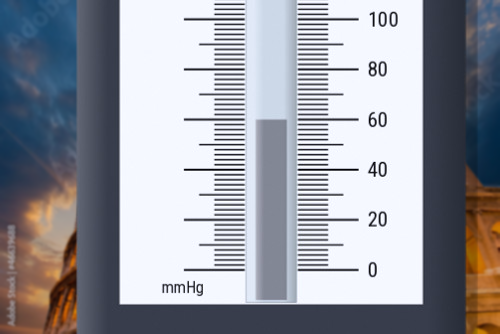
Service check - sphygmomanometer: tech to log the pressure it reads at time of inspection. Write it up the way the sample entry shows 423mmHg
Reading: 60mmHg
